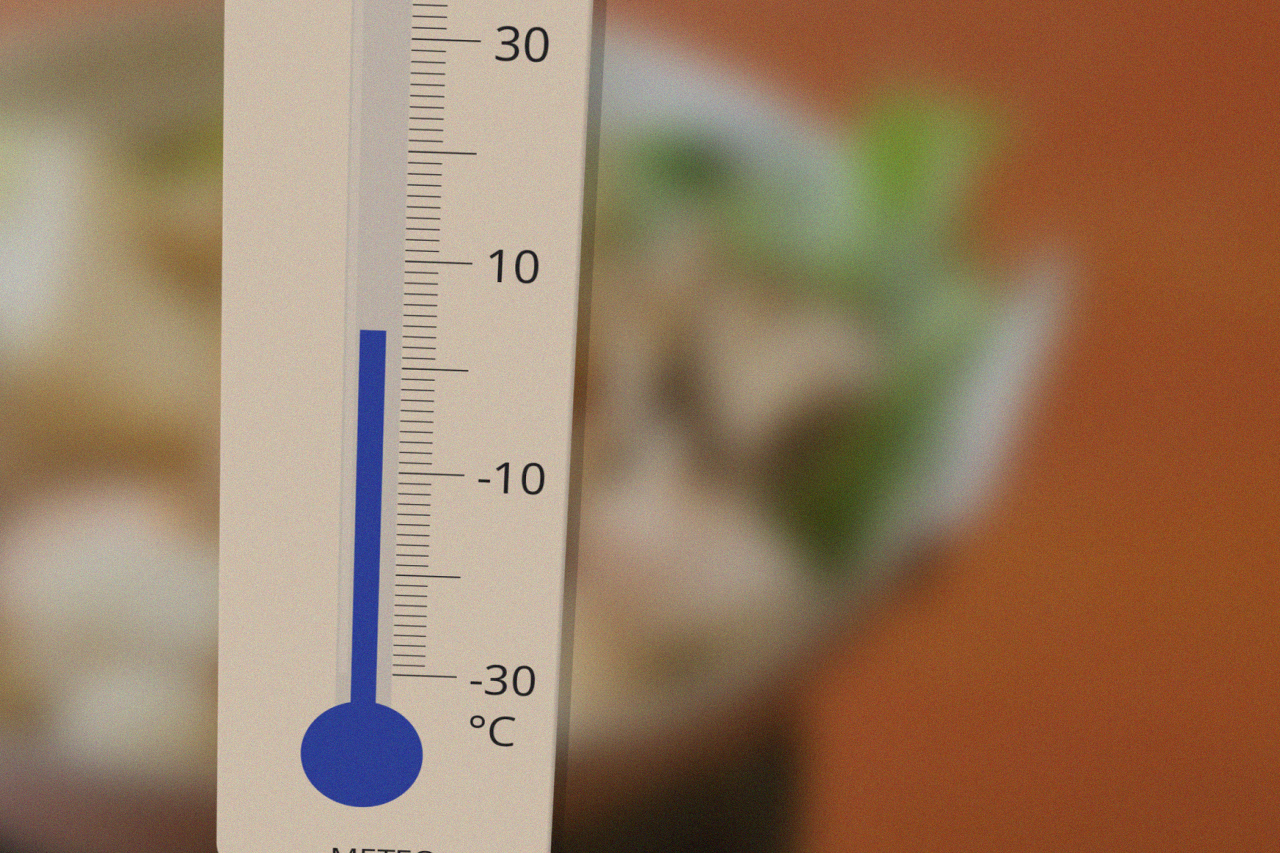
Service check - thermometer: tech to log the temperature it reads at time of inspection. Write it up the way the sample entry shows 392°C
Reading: 3.5°C
